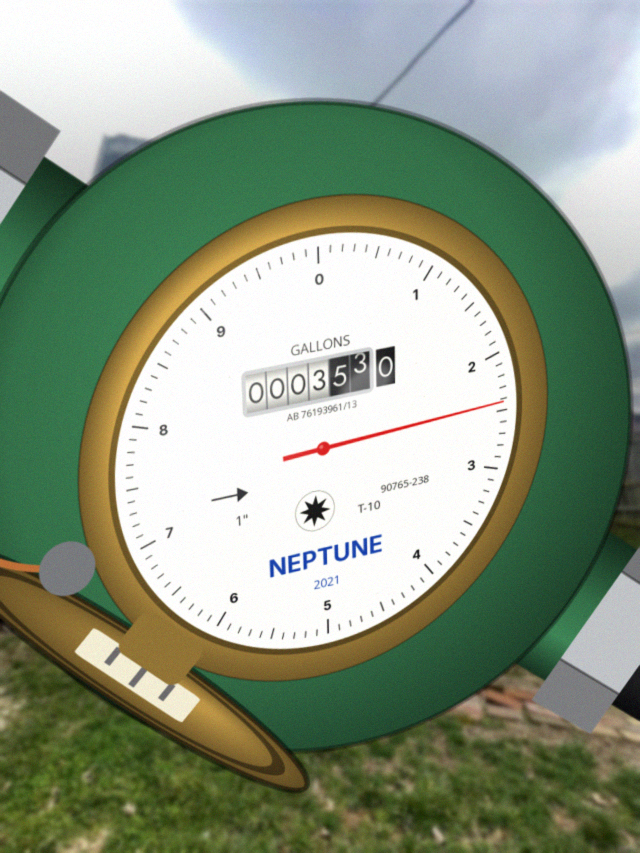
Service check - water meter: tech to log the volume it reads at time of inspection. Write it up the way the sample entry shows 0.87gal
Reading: 3532.4gal
